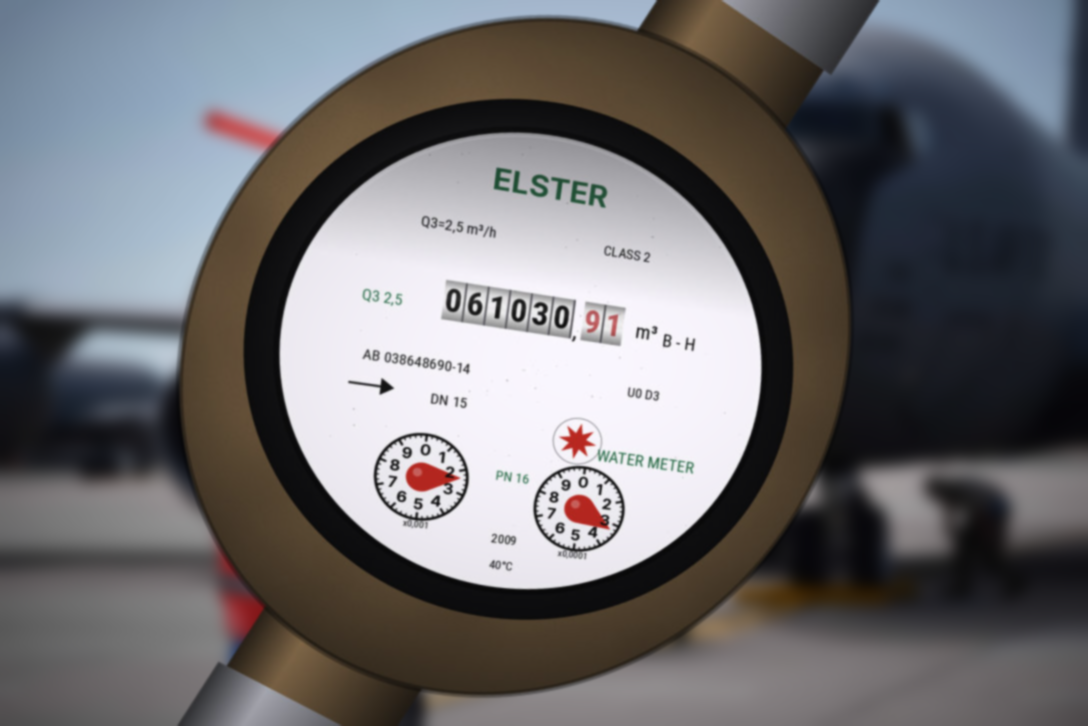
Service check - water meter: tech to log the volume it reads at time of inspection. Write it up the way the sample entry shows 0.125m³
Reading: 61030.9123m³
